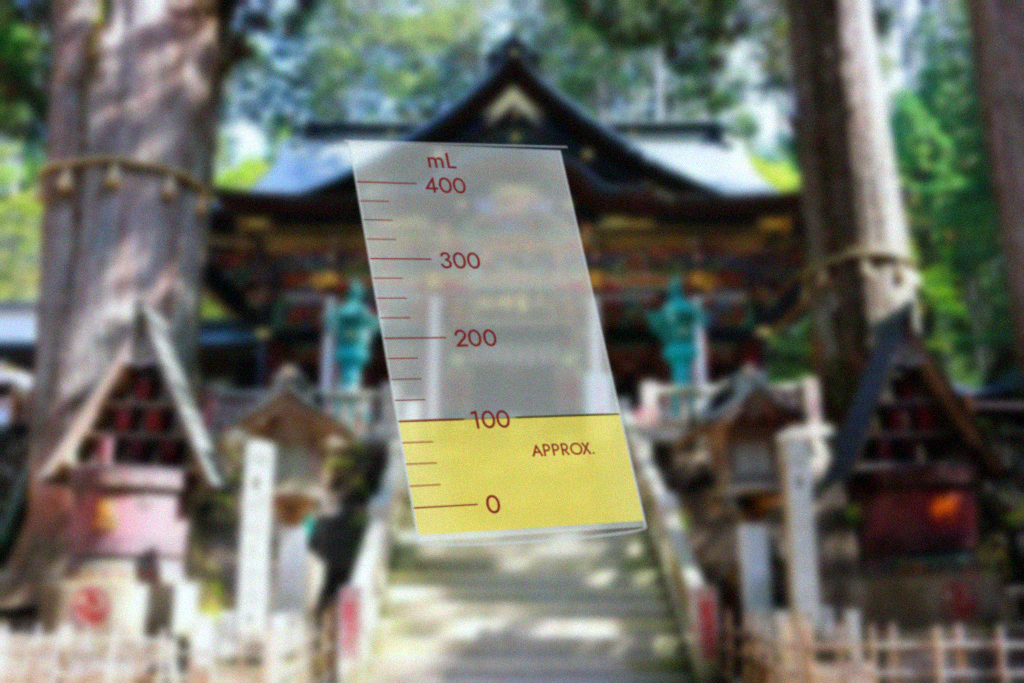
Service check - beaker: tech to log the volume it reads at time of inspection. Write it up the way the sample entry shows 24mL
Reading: 100mL
